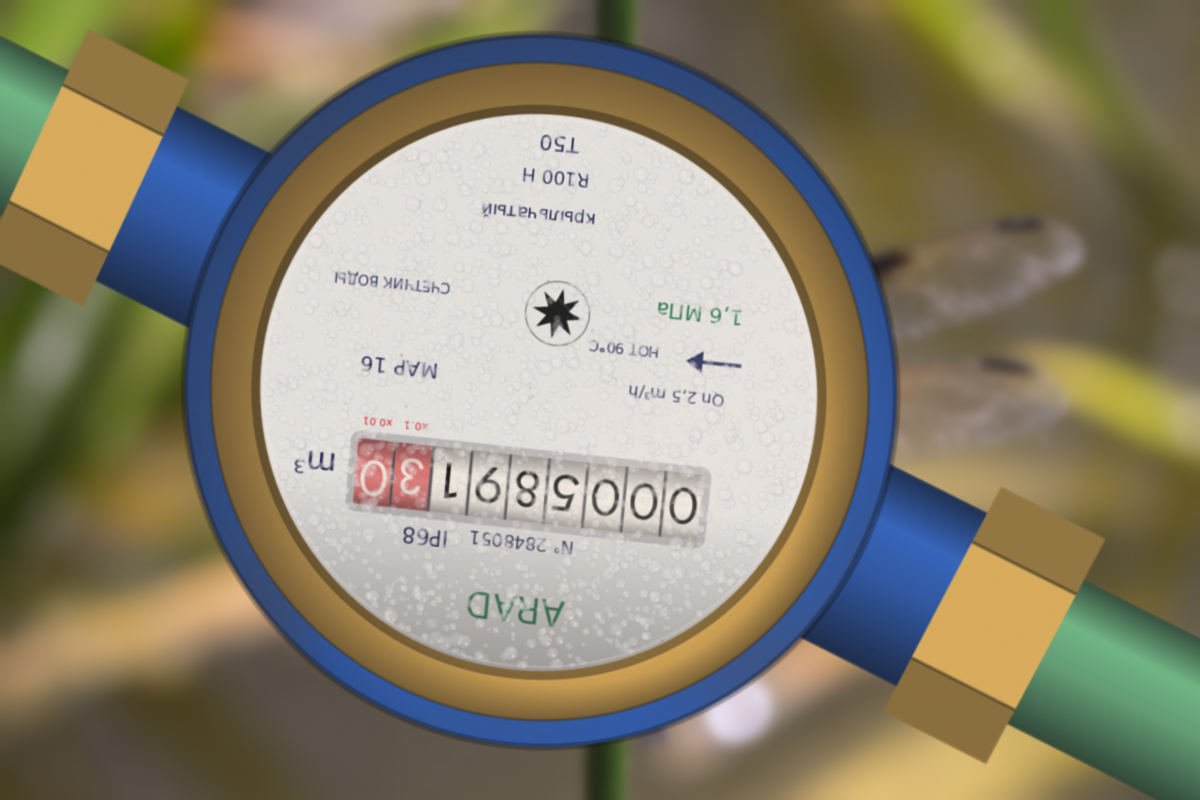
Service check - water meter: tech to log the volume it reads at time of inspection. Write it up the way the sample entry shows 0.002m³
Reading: 5891.30m³
